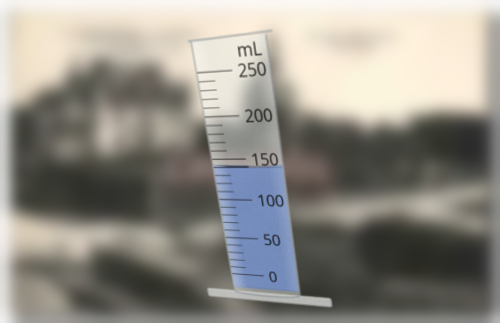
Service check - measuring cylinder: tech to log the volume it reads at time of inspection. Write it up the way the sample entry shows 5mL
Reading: 140mL
